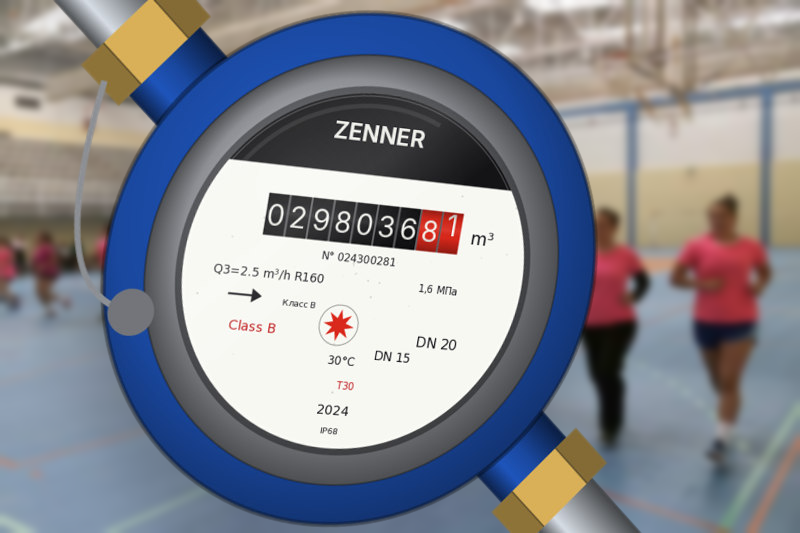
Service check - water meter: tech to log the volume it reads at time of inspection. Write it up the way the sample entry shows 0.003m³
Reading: 298036.81m³
